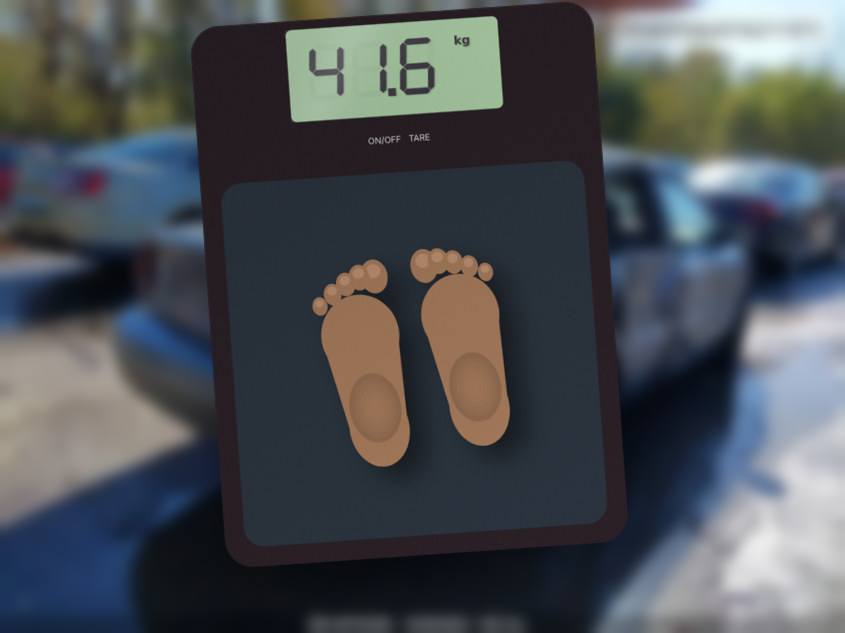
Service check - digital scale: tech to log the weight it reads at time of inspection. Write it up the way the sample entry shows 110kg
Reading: 41.6kg
